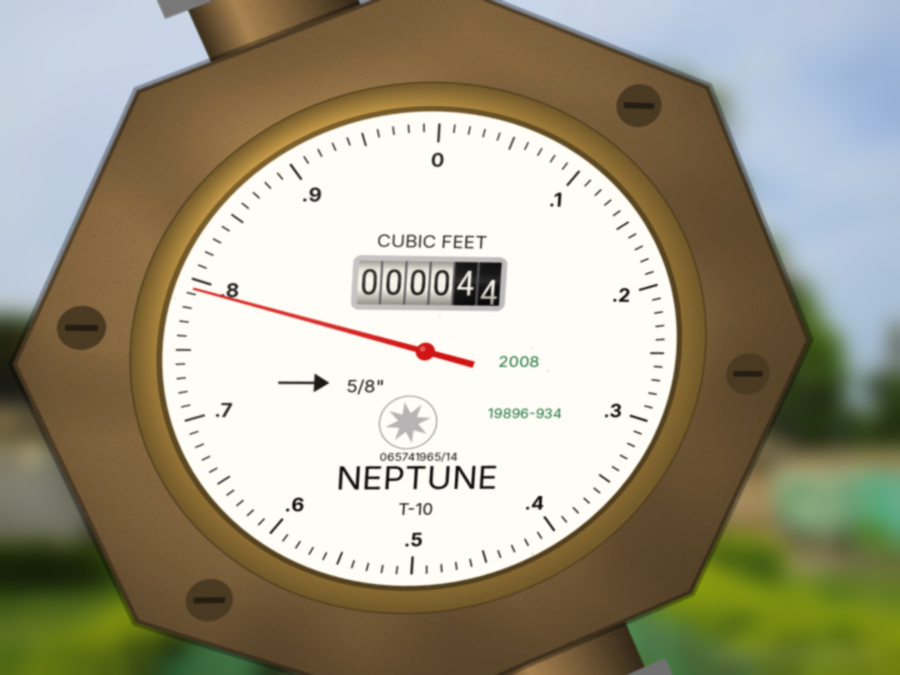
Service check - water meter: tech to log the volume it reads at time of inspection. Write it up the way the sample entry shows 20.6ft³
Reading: 43.79ft³
